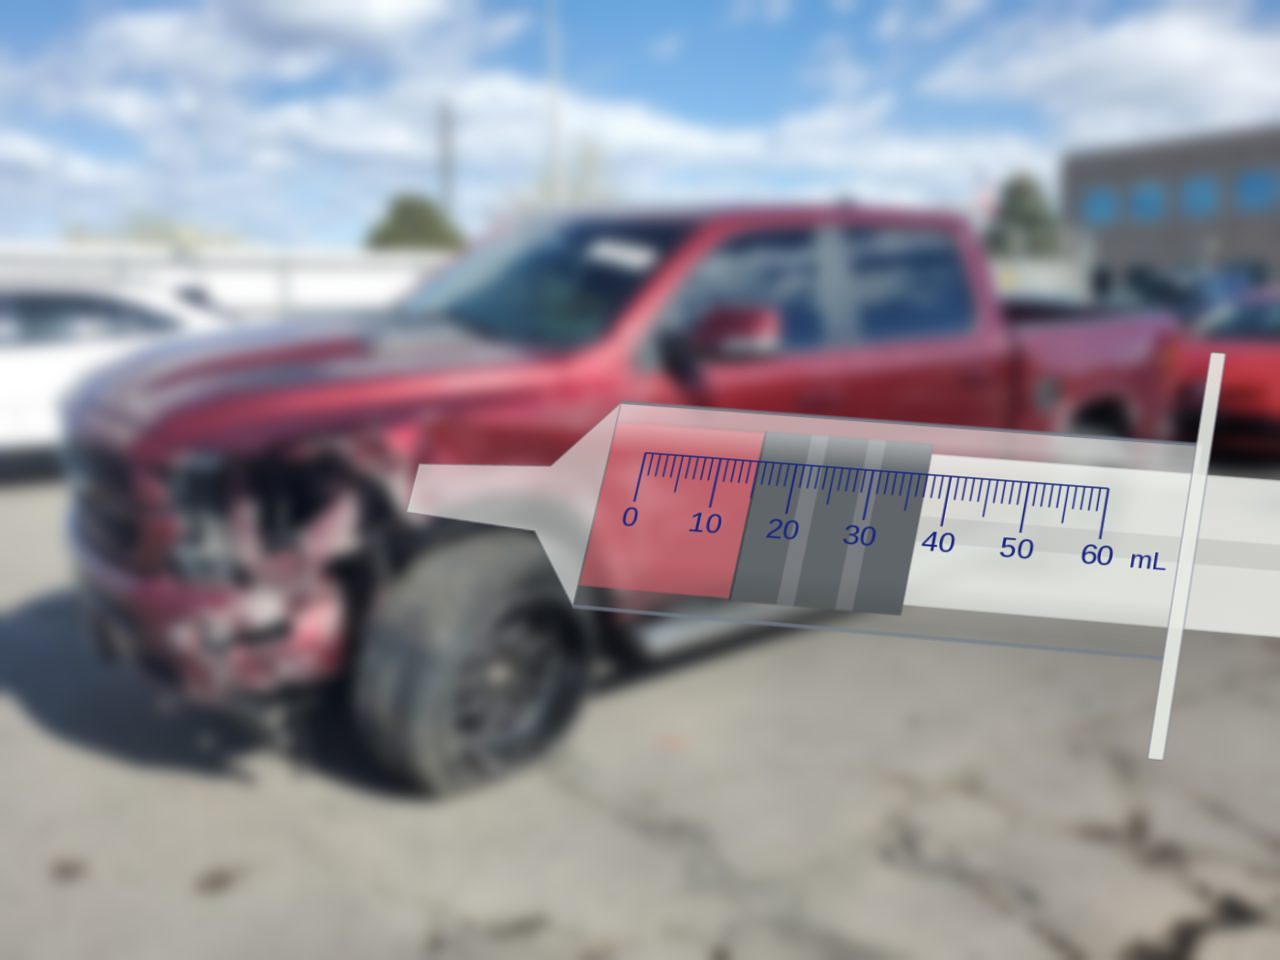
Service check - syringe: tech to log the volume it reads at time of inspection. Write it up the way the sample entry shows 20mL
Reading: 15mL
